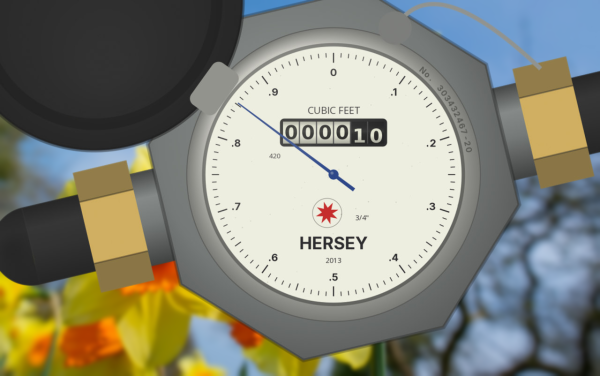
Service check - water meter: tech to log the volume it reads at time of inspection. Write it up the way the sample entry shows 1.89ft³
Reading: 9.85ft³
